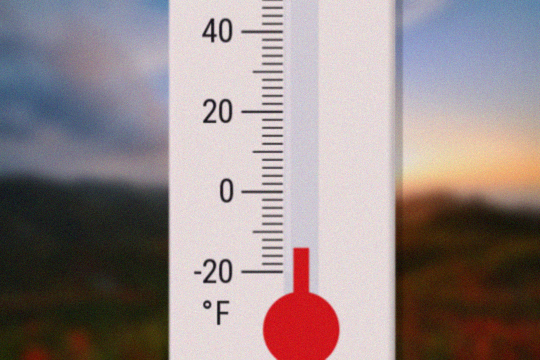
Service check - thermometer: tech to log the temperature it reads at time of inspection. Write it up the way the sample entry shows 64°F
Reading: -14°F
